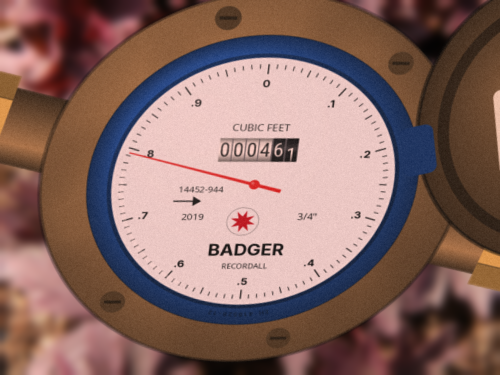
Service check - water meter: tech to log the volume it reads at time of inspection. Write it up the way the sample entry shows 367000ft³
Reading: 460.79ft³
